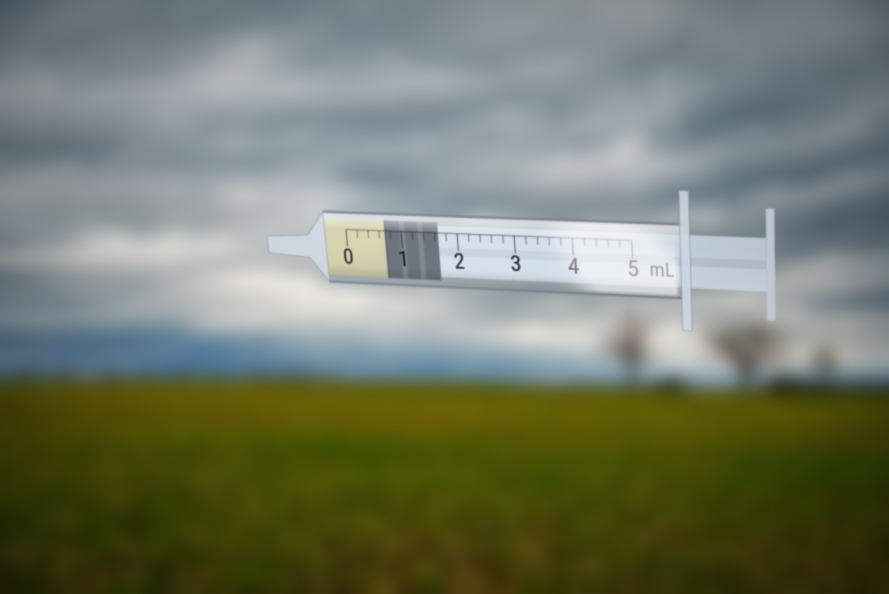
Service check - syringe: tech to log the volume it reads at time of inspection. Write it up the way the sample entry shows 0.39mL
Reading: 0.7mL
